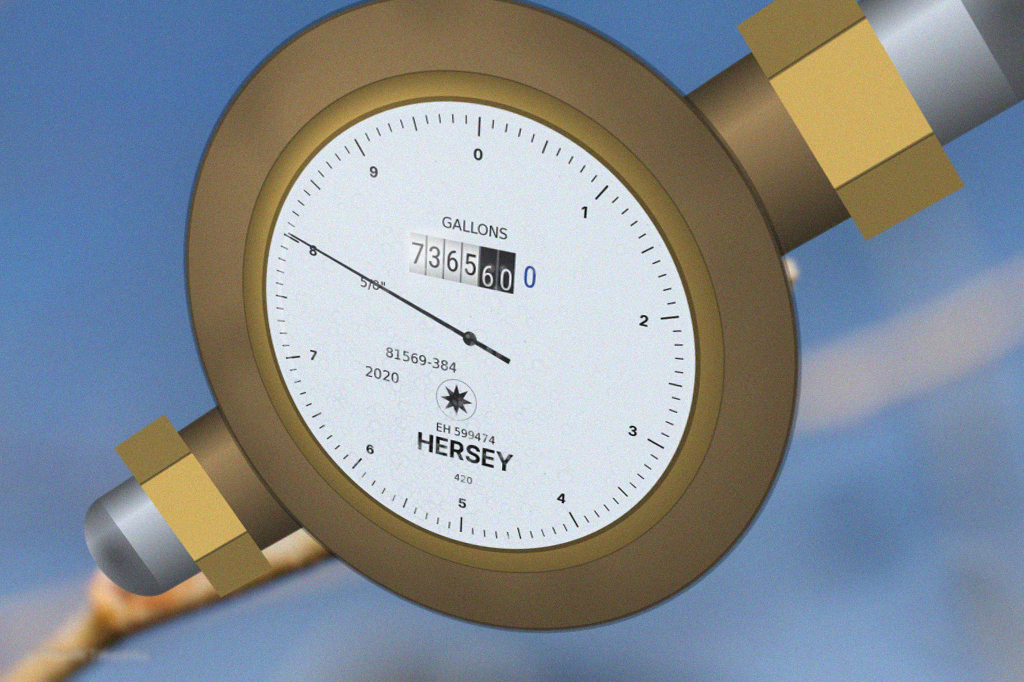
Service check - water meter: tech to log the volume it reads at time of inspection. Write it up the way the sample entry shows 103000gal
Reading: 7365598.0gal
